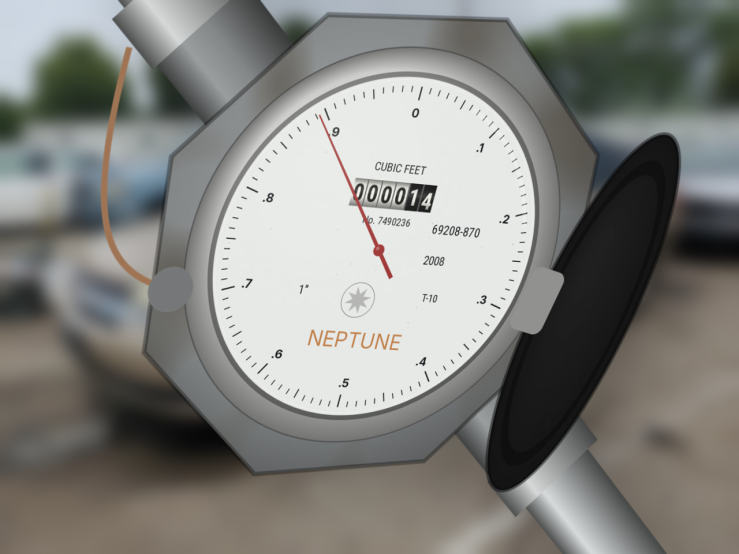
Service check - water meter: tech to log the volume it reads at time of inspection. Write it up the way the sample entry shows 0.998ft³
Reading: 13.89ft³
